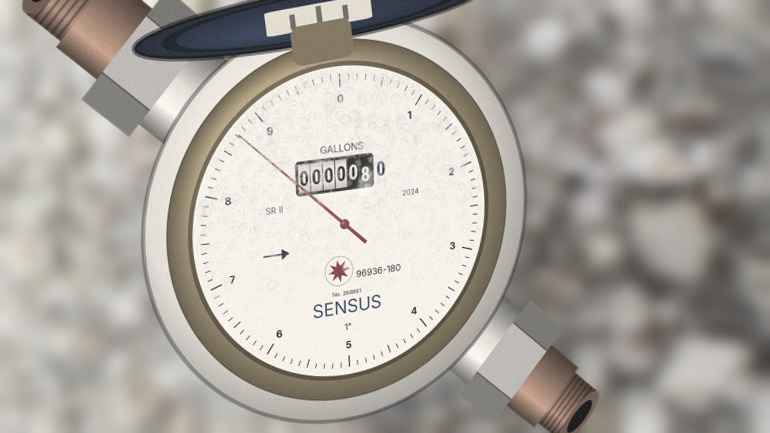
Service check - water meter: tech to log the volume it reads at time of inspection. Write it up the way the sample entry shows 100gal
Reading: 78.7gal
